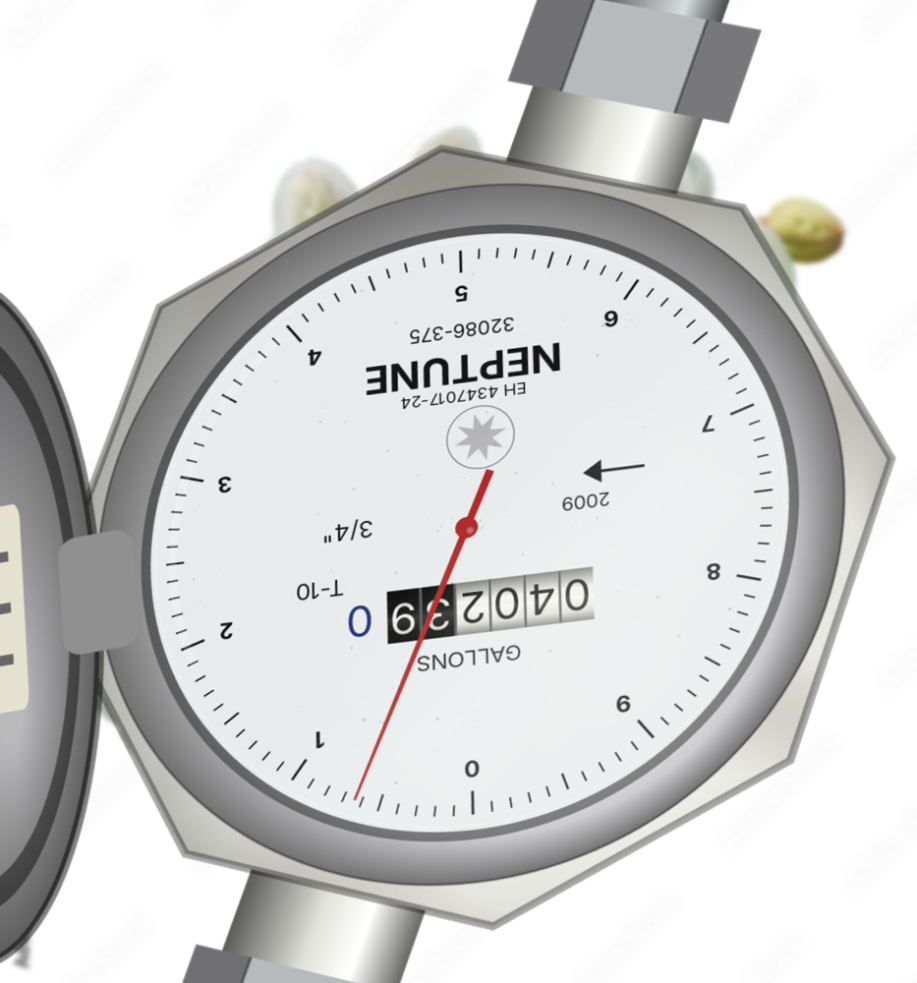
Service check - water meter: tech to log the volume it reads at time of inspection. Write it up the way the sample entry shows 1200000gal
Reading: 402390.6gal
